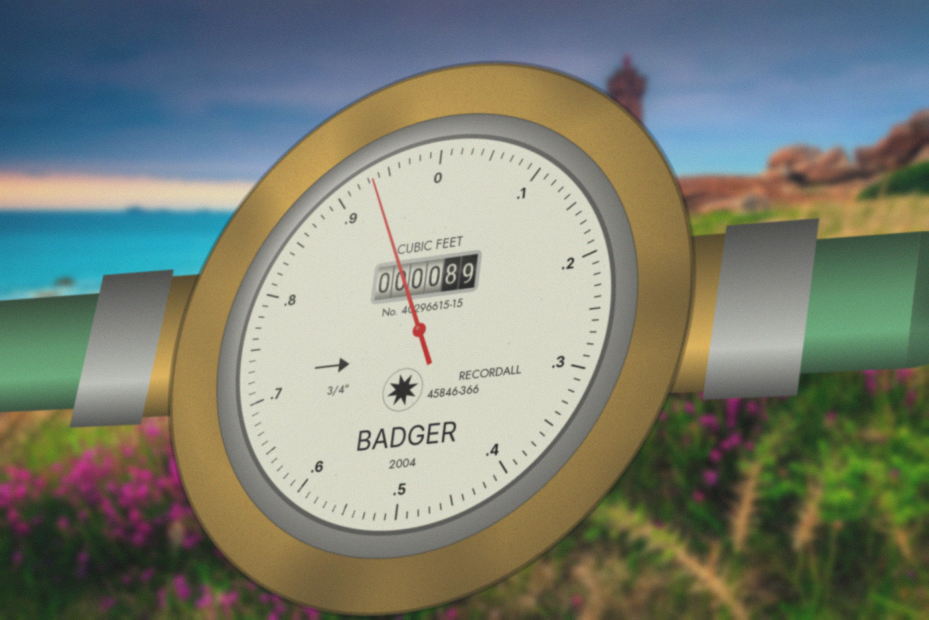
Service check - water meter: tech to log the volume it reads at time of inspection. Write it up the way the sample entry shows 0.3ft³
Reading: 88.93ft³
